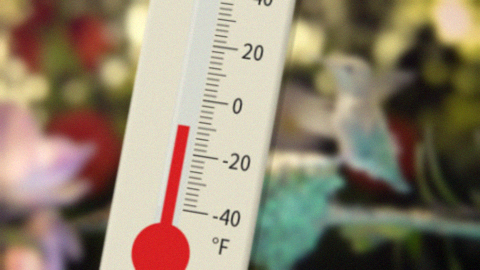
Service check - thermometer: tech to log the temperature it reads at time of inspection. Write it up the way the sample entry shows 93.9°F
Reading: -10°F
